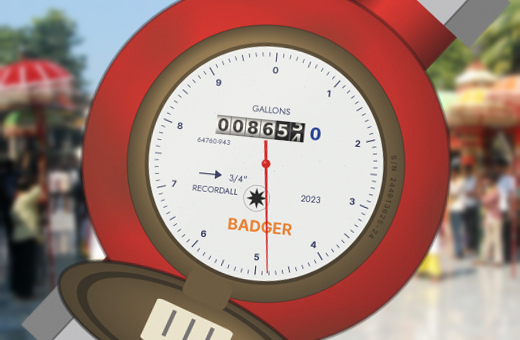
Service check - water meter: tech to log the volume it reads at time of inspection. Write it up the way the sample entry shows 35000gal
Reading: 86534.8gal
